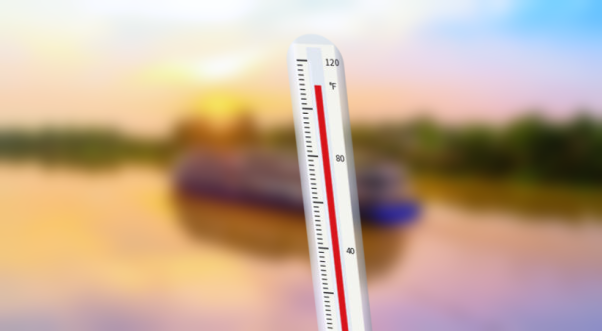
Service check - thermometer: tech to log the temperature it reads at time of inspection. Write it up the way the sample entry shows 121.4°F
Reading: 110°F
